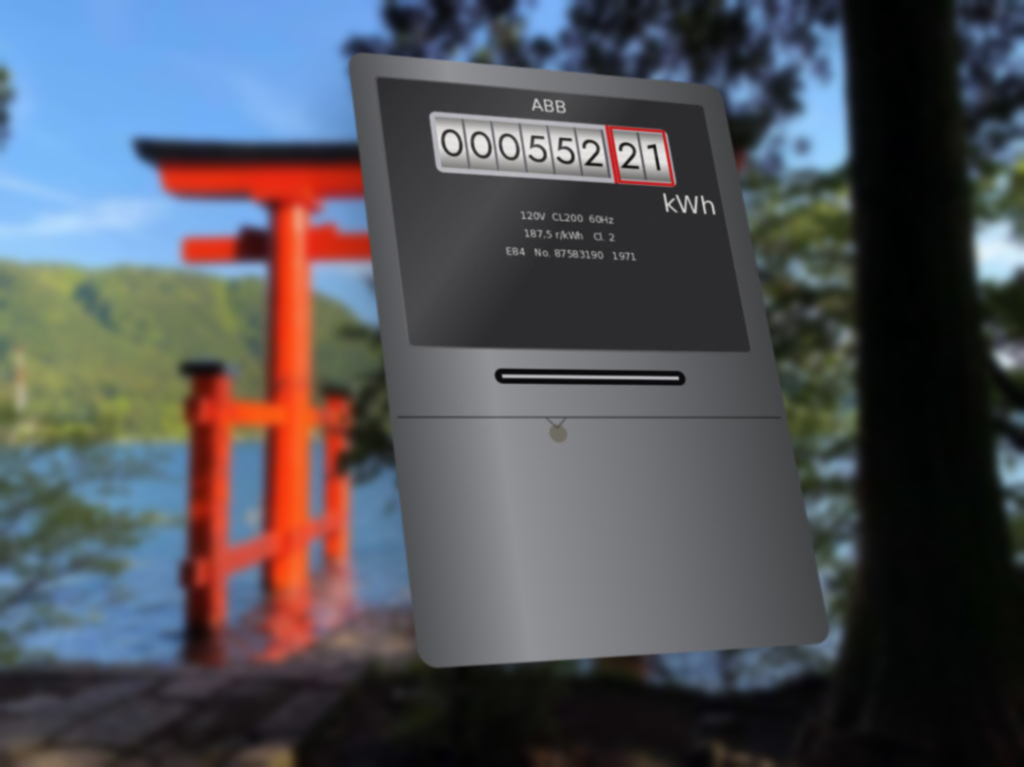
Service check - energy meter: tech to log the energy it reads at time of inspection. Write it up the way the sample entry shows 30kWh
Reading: 552.21kWh
